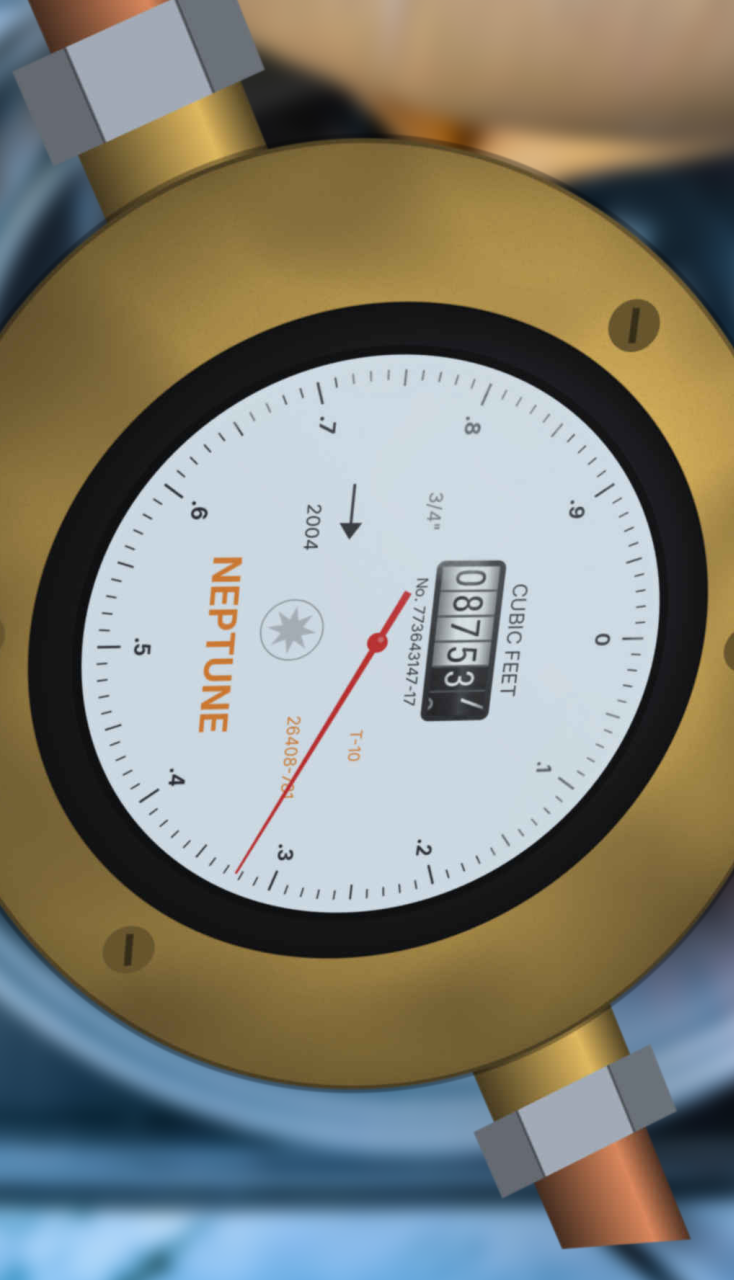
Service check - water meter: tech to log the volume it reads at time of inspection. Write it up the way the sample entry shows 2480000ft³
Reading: 87537.32ft³
